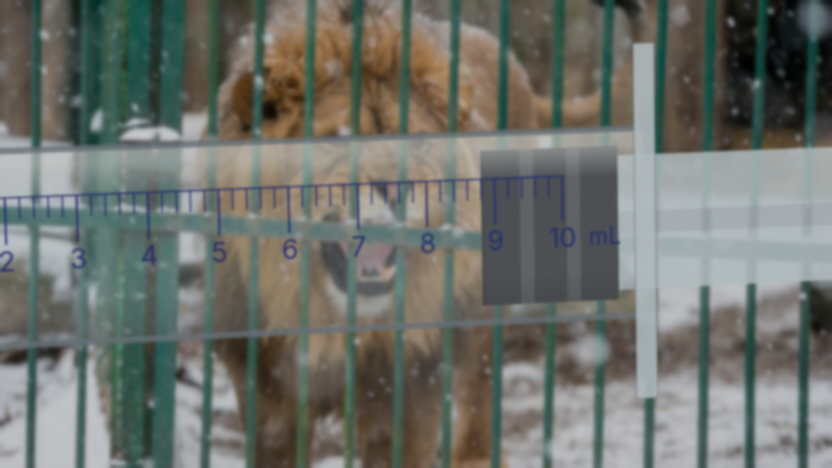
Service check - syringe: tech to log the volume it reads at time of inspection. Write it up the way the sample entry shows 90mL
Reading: 8.8mL
